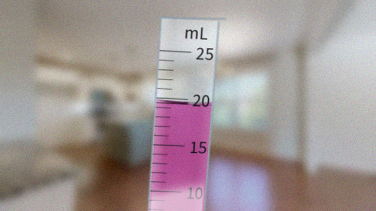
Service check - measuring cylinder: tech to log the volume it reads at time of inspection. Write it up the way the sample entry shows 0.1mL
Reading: 19.5mL
